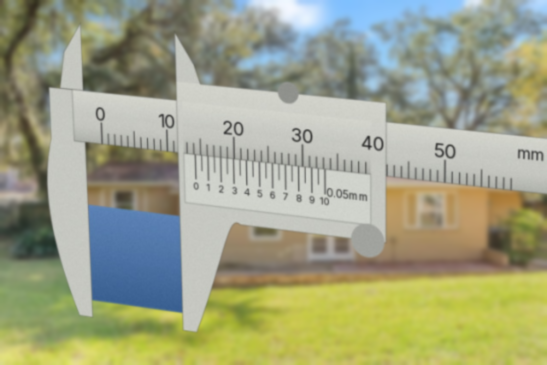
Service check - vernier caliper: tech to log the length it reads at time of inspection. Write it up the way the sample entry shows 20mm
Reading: 14.2mm
